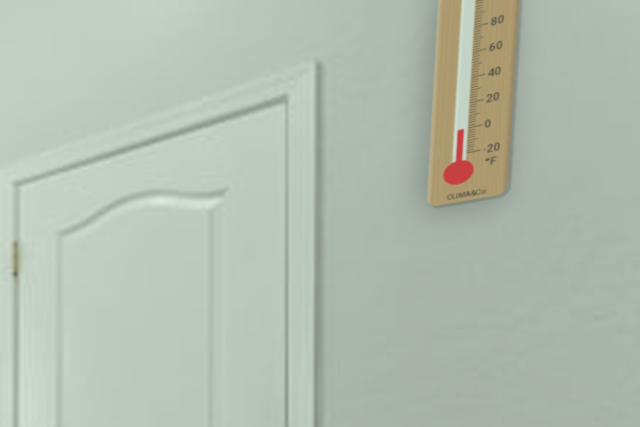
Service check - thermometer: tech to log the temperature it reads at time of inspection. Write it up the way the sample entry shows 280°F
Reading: 0°F
